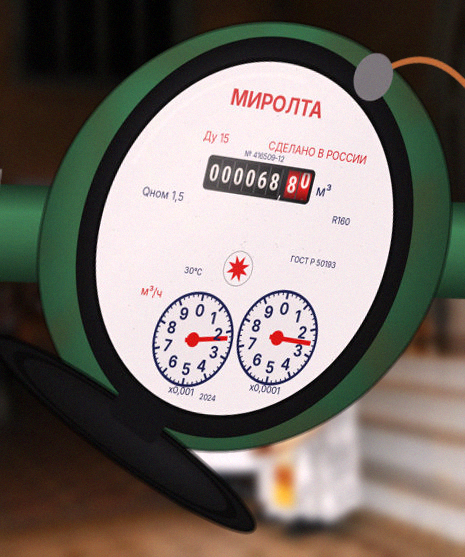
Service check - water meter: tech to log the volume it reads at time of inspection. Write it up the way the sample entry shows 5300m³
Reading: 68.8022m³
